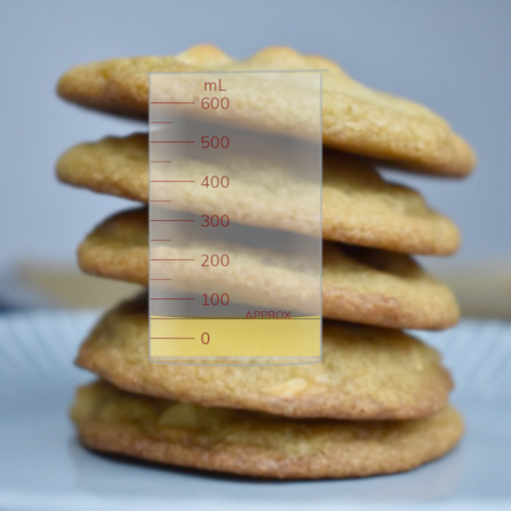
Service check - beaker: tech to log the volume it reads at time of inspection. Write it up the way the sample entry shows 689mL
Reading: 50mL
